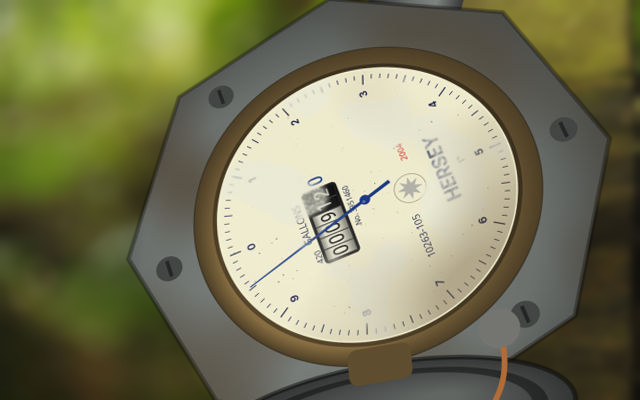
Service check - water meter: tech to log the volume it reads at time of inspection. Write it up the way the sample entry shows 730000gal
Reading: 9119.5gal
